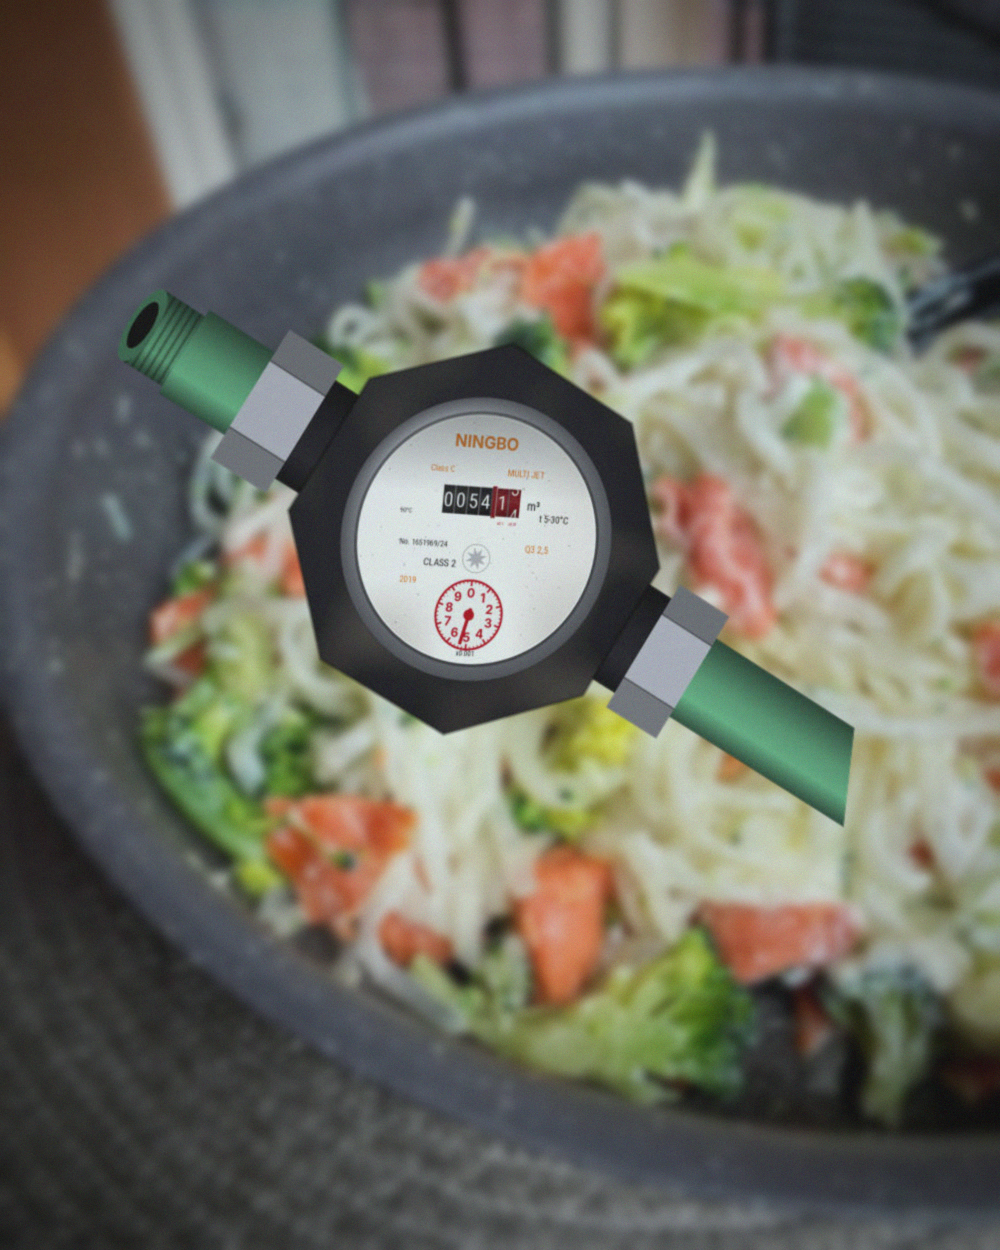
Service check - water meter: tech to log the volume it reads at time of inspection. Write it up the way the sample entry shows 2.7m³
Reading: 54.135m³
